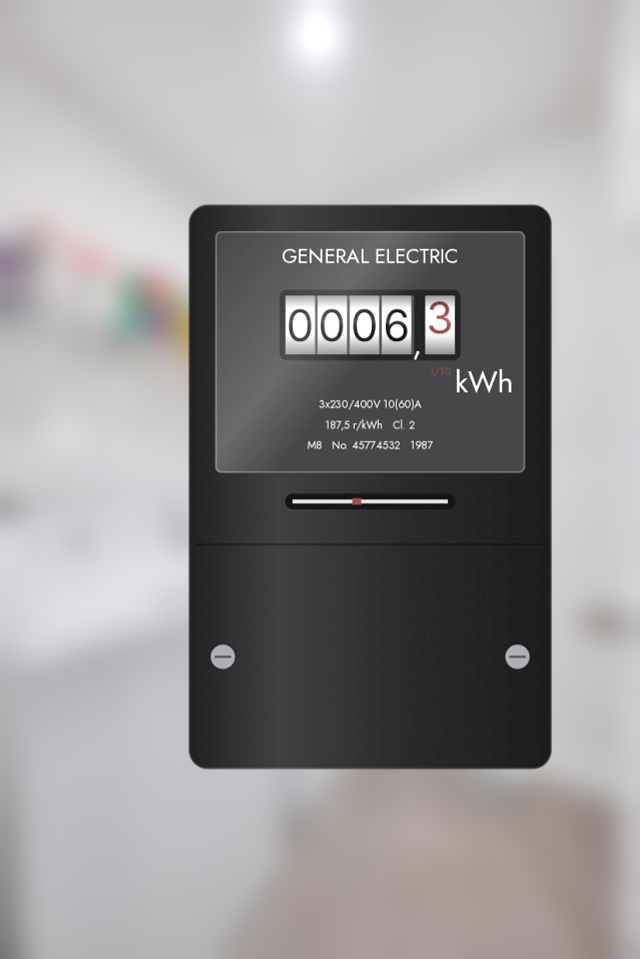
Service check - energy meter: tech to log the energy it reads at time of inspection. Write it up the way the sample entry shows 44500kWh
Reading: 6.3kWh
